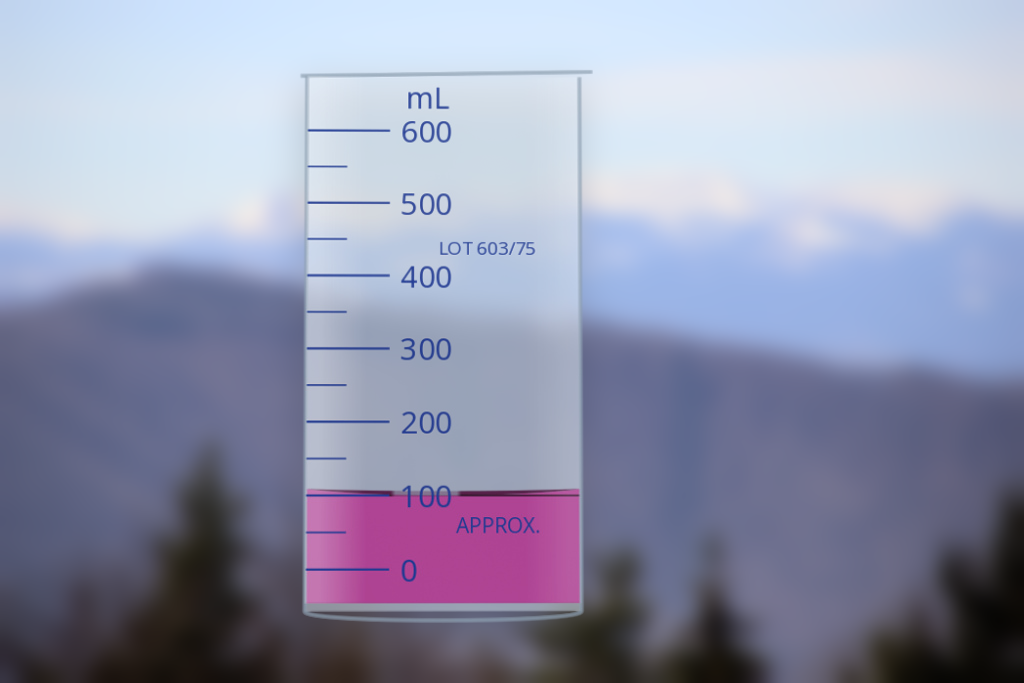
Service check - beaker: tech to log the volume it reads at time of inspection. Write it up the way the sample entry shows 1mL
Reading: 100mL
